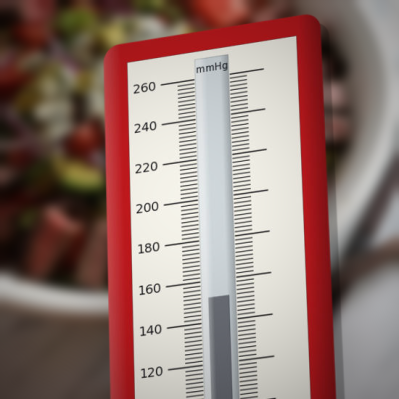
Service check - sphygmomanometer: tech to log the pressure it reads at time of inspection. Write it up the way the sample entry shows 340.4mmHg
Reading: 152mmHg
